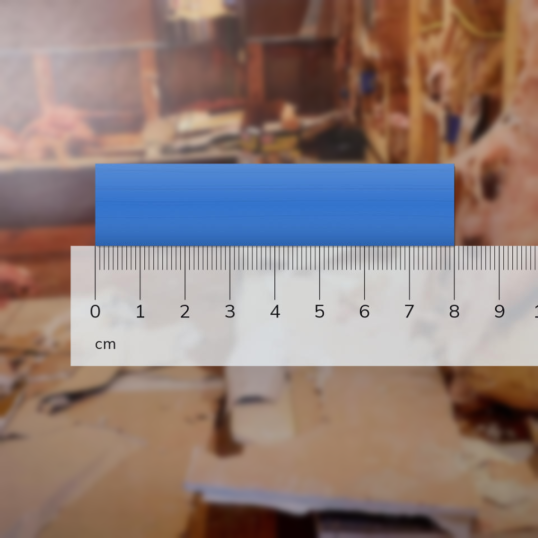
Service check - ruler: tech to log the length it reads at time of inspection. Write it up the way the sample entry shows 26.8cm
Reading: 8cm
